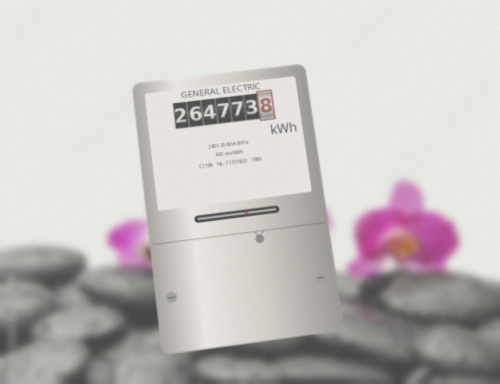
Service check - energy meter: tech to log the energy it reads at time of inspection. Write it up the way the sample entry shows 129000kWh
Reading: 264773.8kWh
